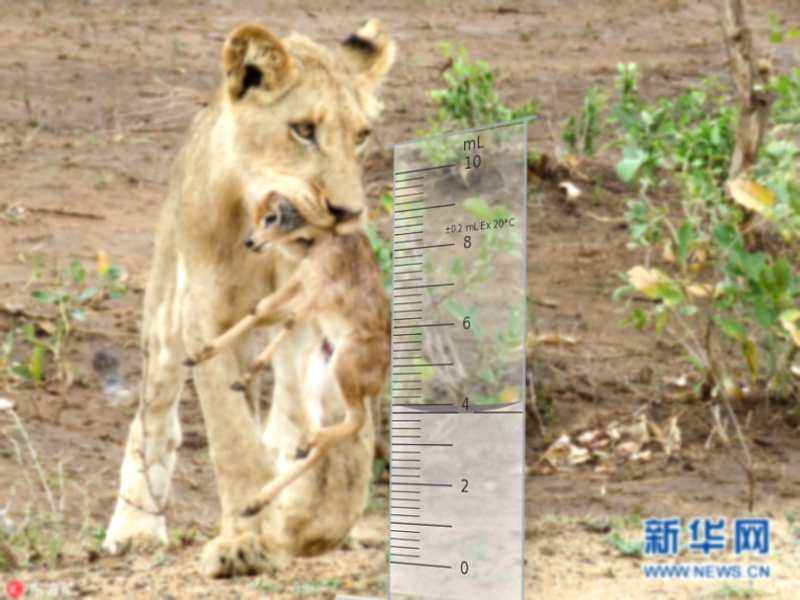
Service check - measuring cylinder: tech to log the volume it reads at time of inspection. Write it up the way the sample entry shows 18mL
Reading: 3.8mL
